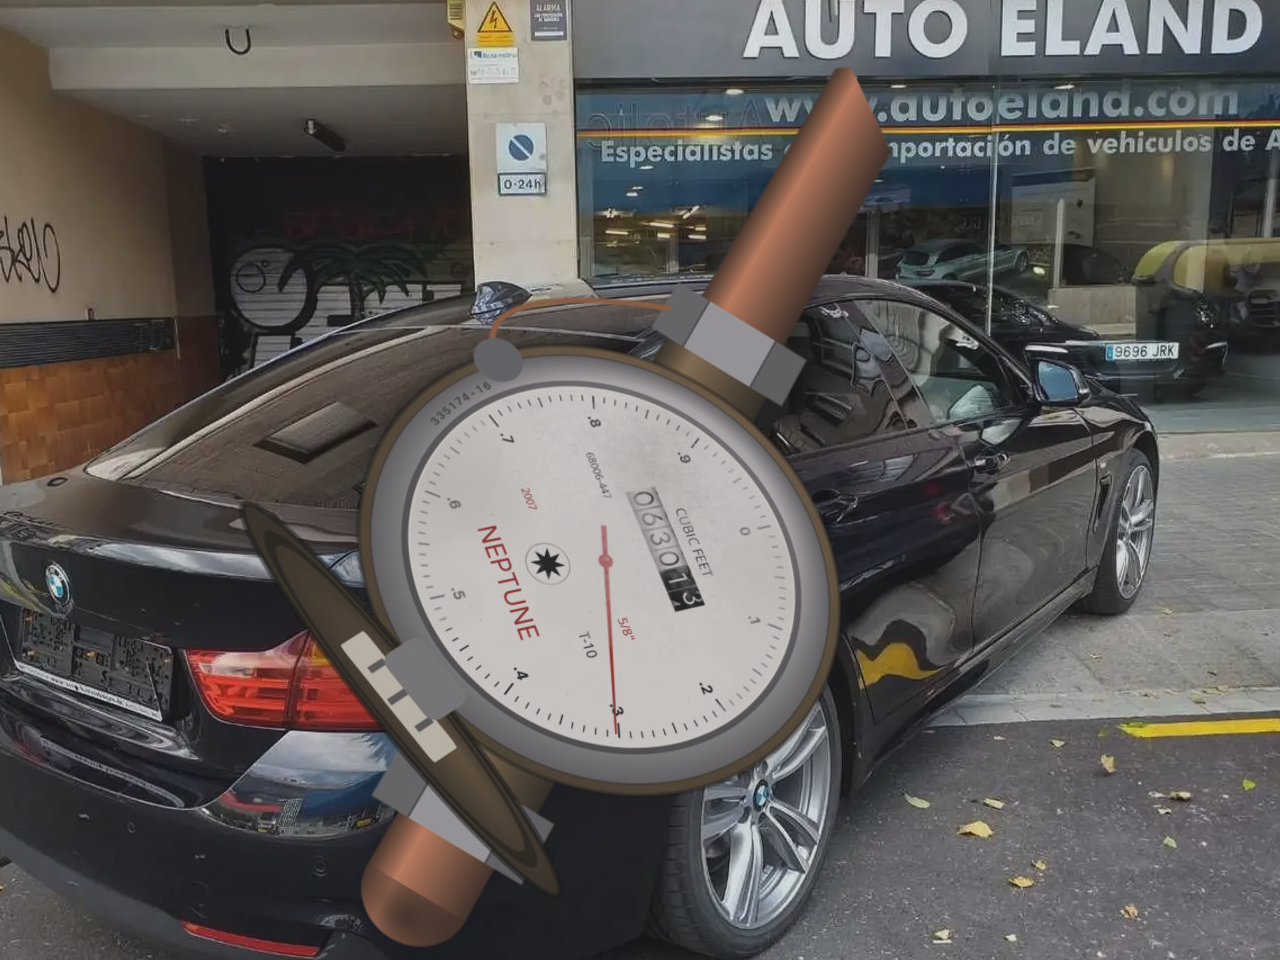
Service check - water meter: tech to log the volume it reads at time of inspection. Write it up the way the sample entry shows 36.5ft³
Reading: 63013.30ft³
